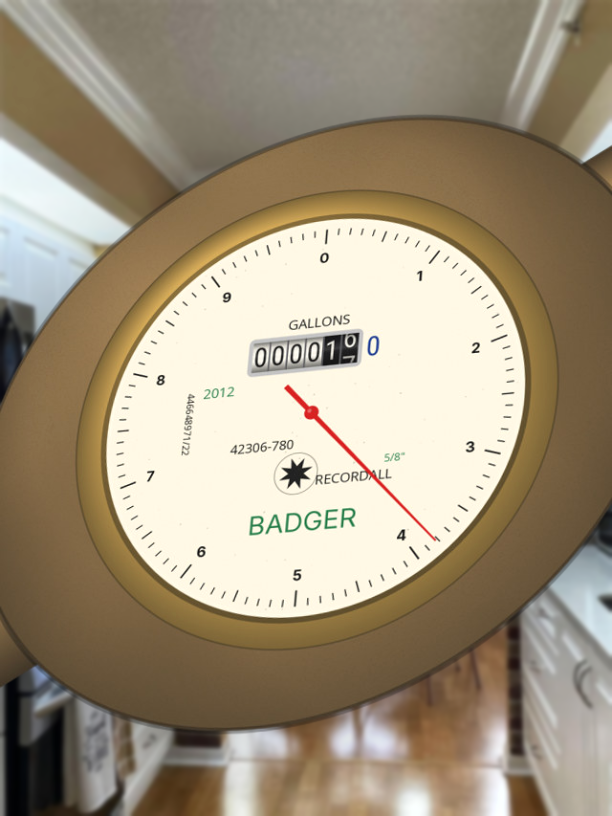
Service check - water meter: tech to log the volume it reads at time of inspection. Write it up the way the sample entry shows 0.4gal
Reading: 163.8gal
